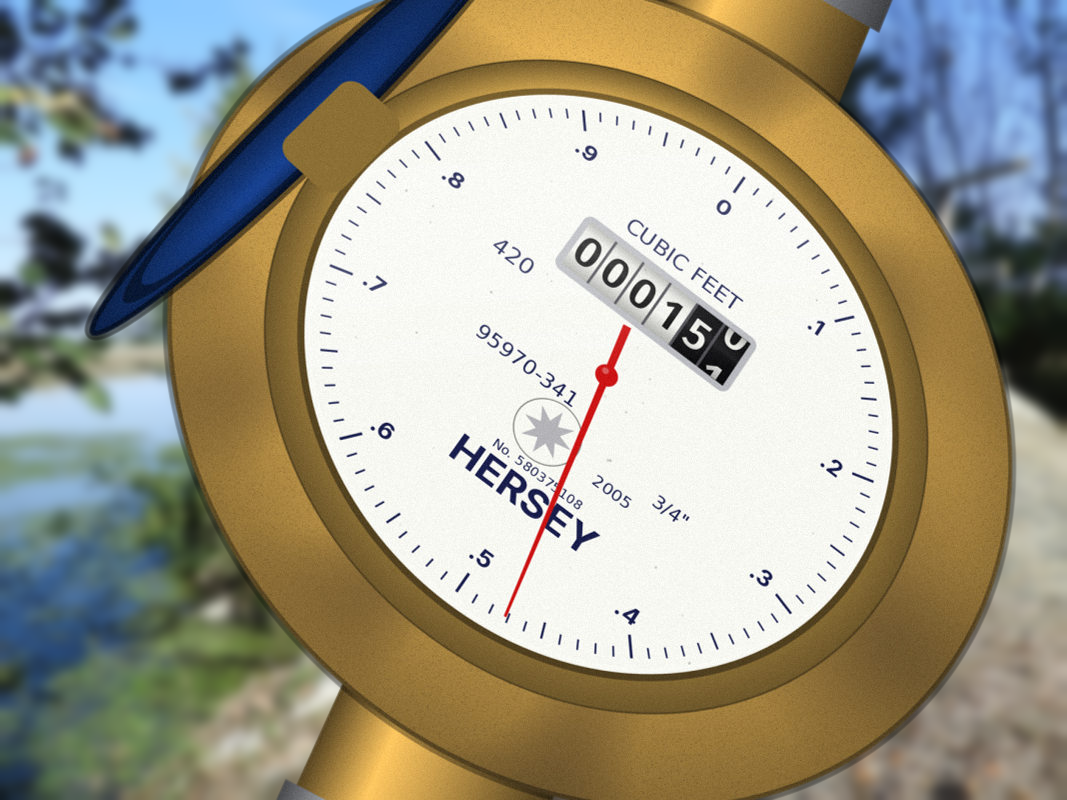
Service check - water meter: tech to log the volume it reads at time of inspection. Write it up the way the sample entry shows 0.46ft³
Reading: 150.47ft³
